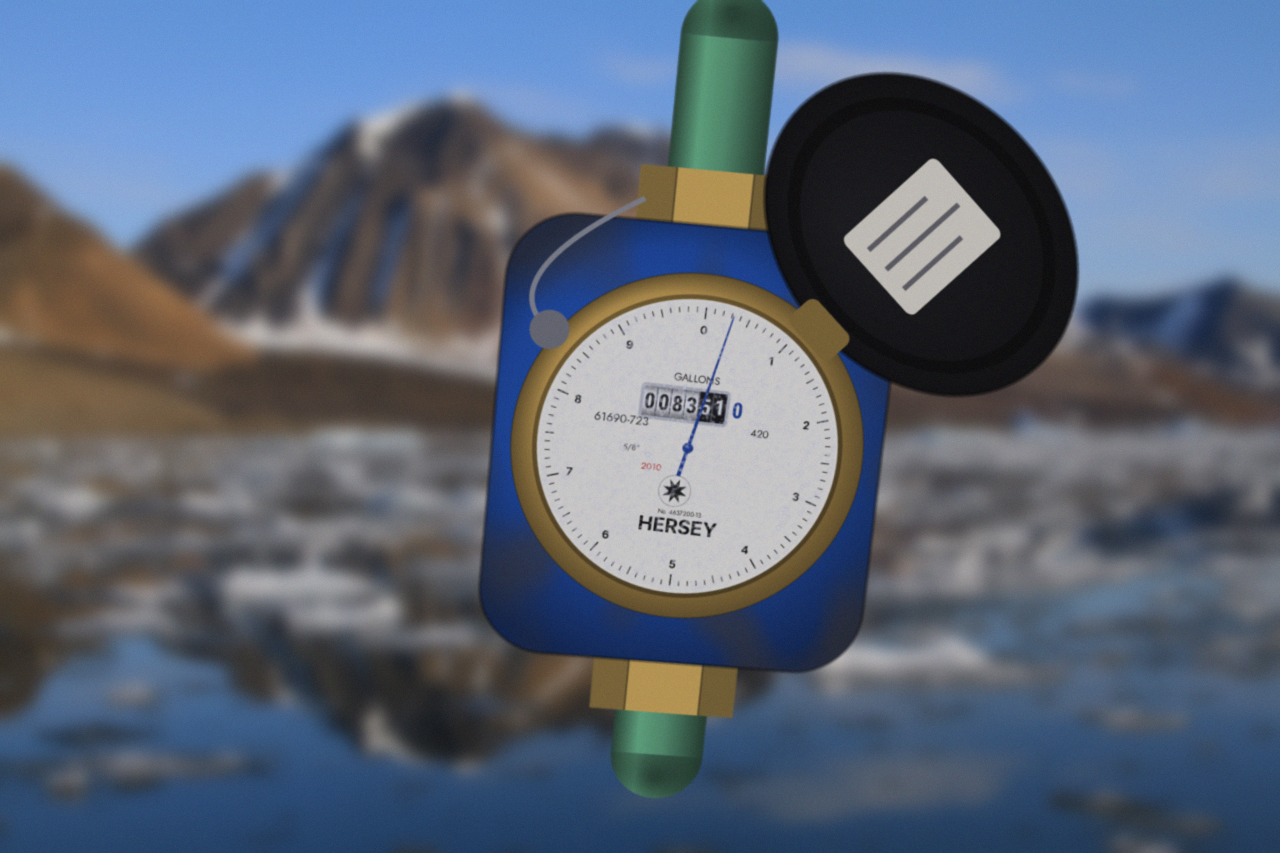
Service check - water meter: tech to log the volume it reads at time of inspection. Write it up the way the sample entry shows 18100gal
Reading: 83510.3gal
